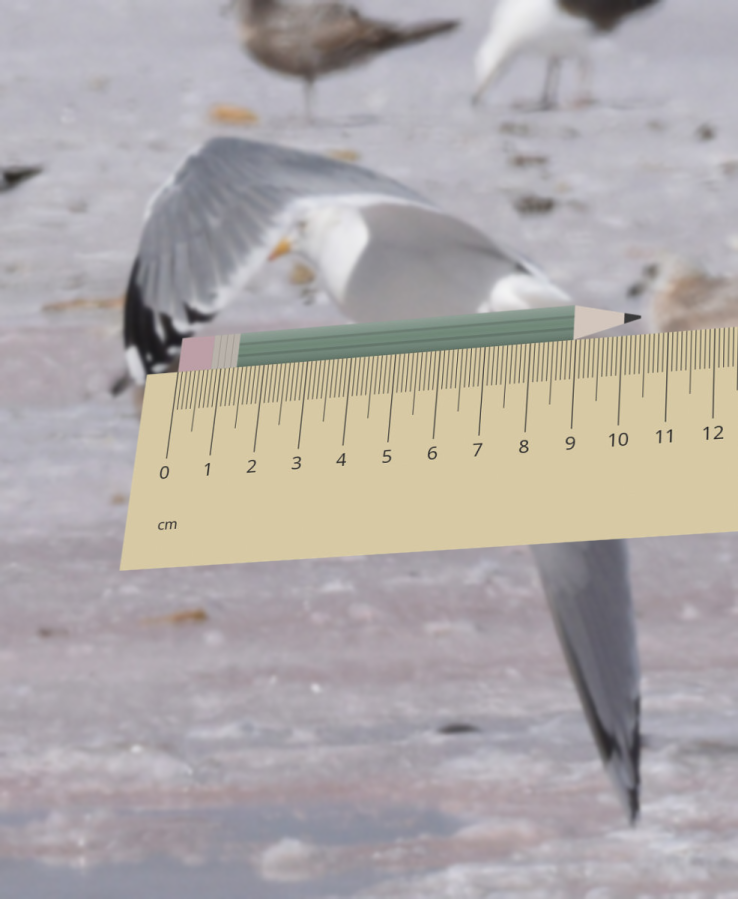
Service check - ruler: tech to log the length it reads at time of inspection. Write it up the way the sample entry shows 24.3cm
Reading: 10.4cm
